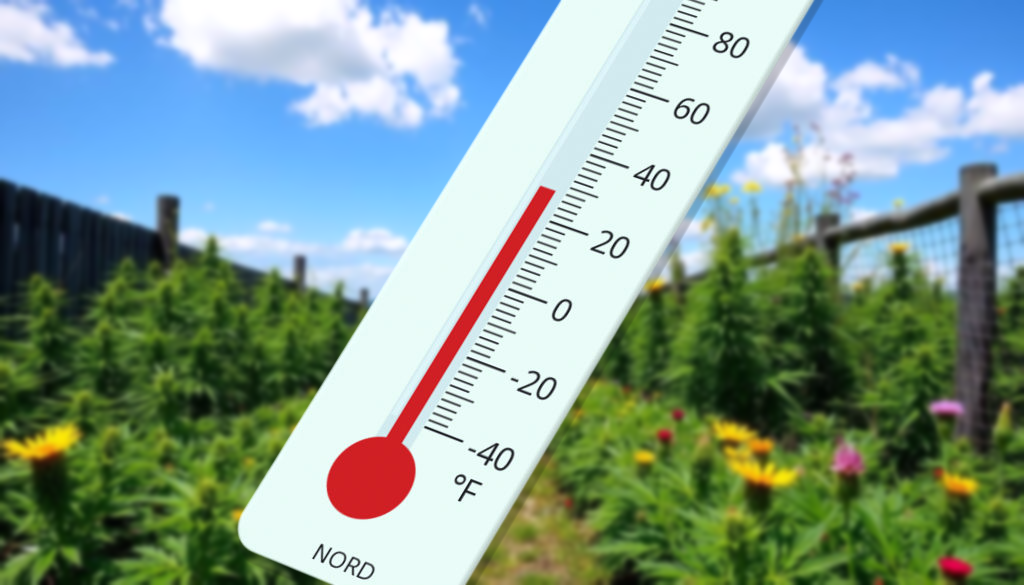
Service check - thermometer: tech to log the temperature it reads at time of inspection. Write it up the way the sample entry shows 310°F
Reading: 28°F
